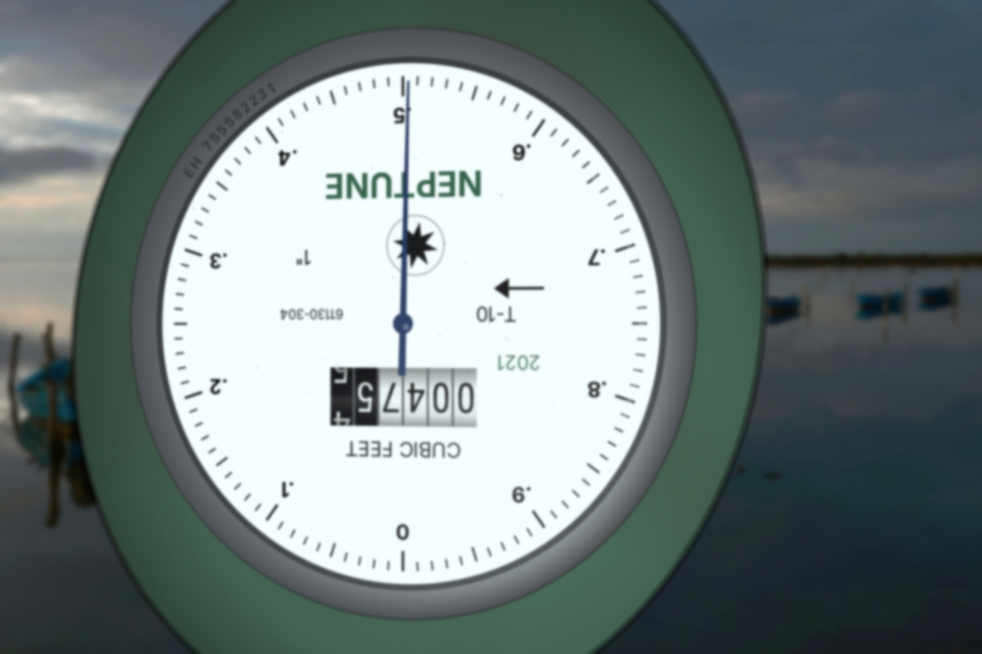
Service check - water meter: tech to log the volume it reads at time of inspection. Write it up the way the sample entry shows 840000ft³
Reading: 4754.50ft³
